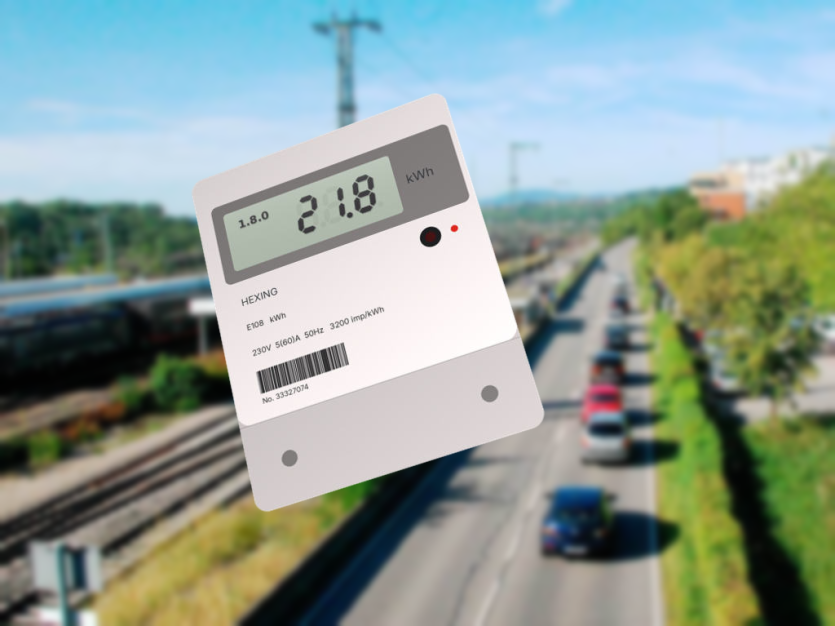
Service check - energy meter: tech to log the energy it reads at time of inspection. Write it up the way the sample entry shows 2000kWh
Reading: 21.8kWh
